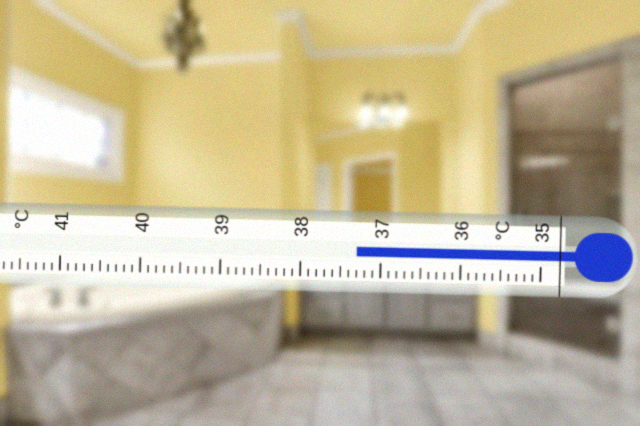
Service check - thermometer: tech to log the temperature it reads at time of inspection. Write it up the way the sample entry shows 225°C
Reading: 37.3°C
